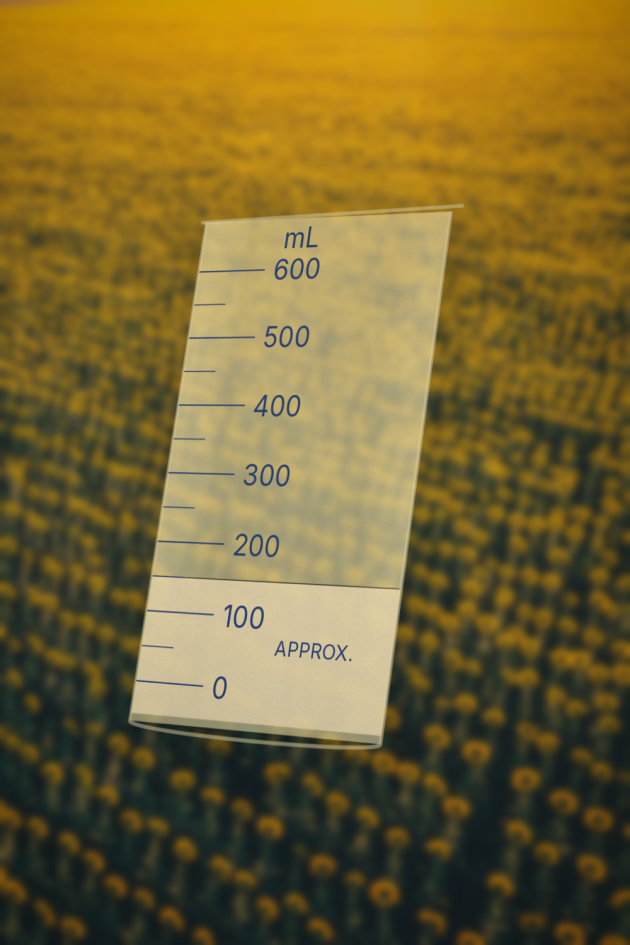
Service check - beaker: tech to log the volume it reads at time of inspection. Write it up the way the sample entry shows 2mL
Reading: 150mL
